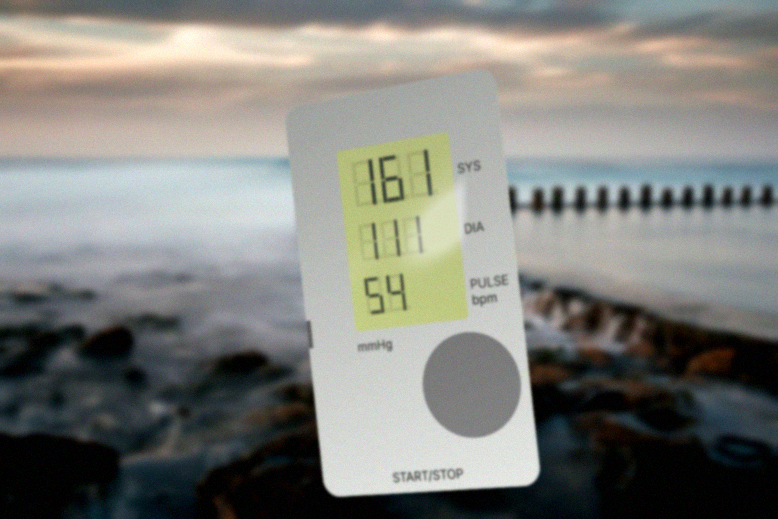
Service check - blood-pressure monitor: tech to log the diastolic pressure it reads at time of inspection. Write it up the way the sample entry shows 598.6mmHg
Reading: 111mmHg
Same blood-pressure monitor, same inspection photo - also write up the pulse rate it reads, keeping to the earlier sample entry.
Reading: 54bpm
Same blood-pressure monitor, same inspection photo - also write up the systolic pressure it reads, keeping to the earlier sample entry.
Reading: 161mmHg
